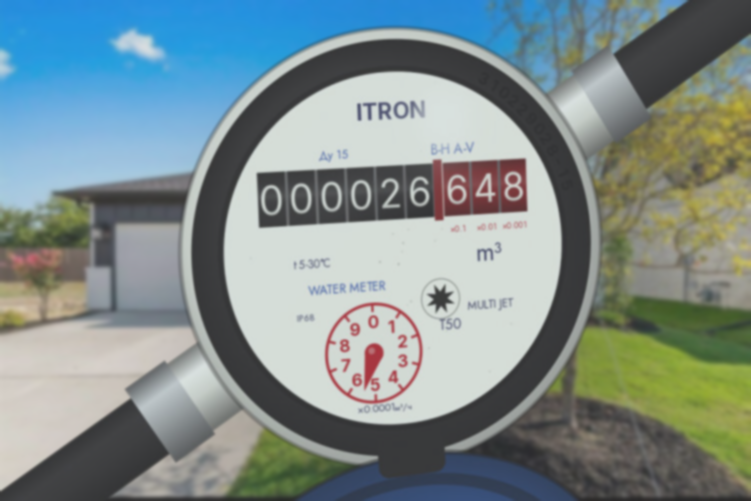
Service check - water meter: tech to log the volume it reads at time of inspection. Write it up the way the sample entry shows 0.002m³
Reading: 26.6485m³
